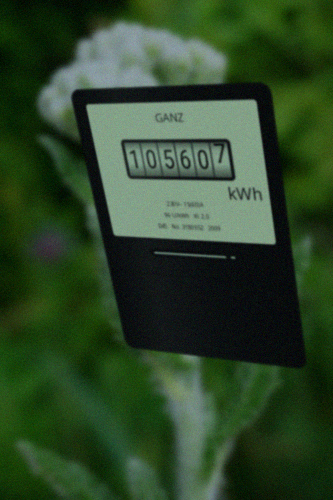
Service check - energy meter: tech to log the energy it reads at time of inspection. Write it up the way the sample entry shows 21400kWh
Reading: 105607kWh
